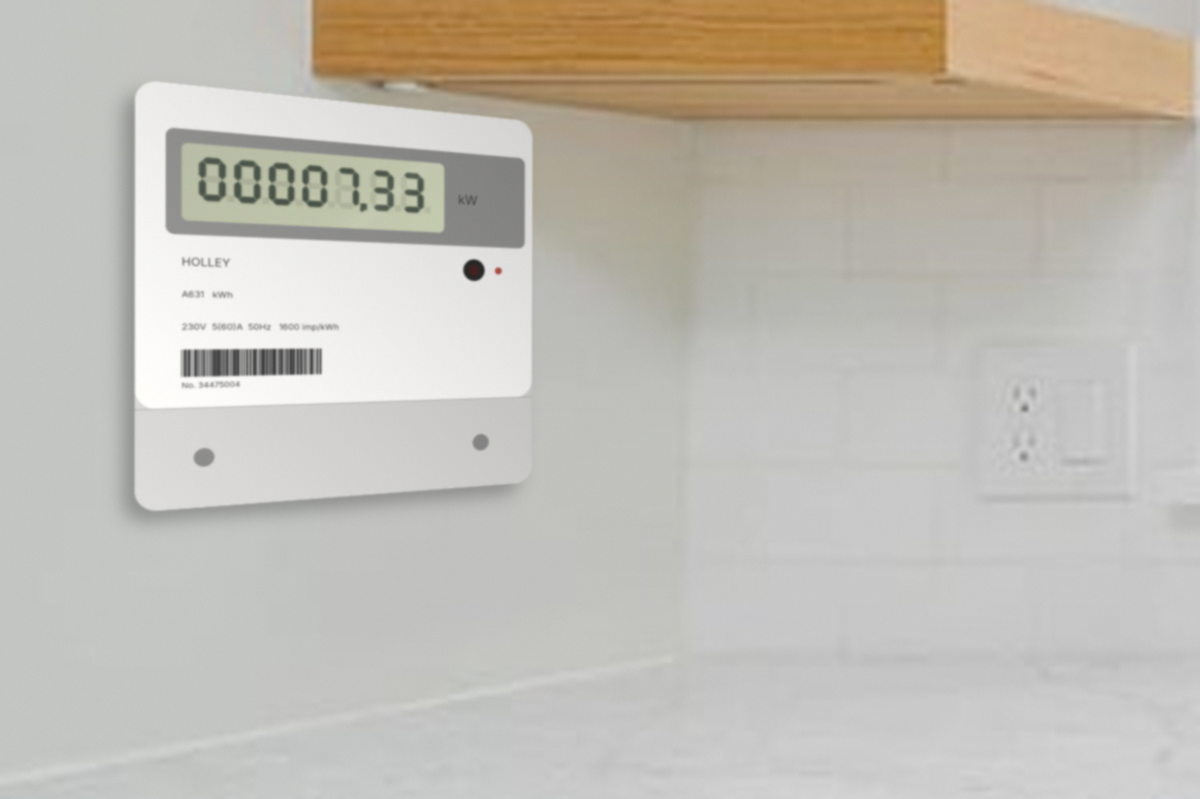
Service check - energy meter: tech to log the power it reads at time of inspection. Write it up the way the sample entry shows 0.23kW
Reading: 7.33kW
